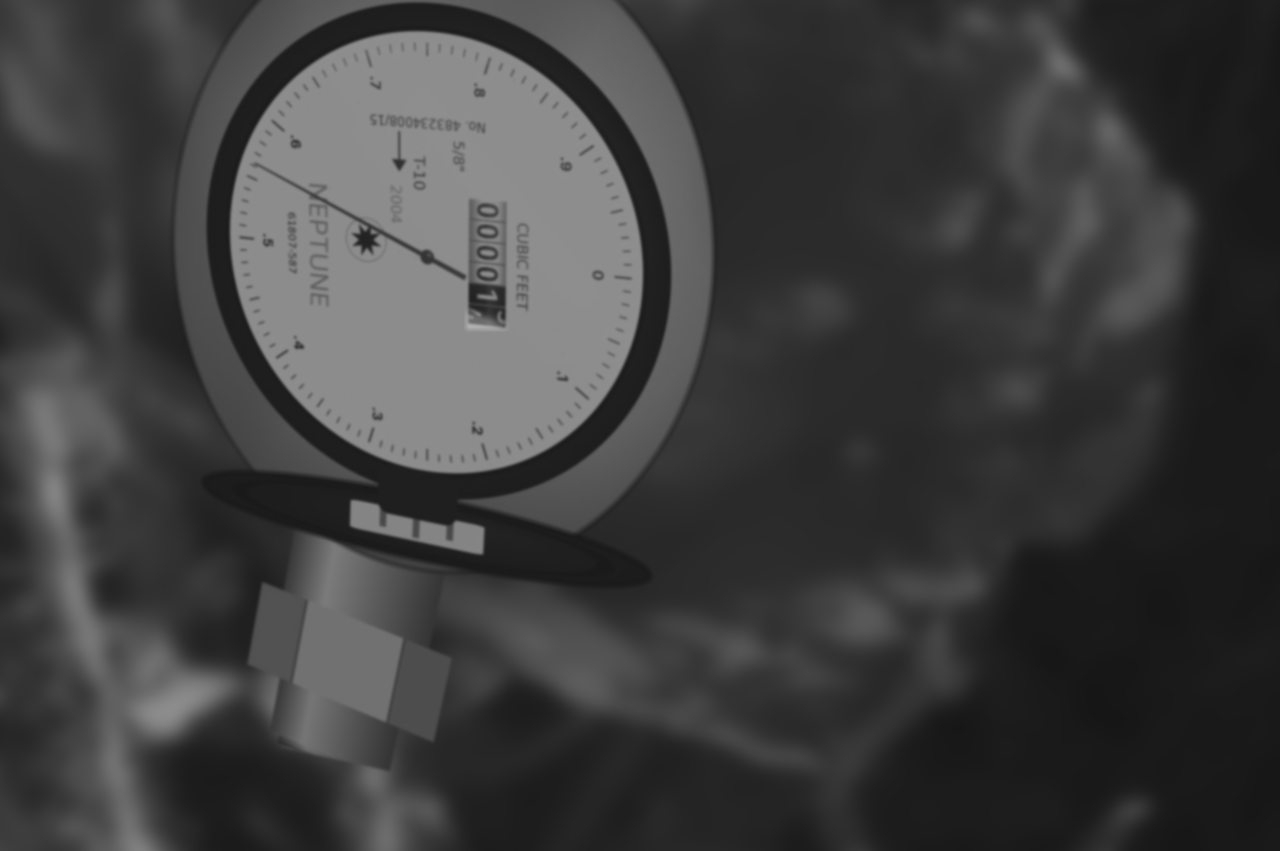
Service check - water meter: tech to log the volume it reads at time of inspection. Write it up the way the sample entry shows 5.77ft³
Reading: 13.56ft³
